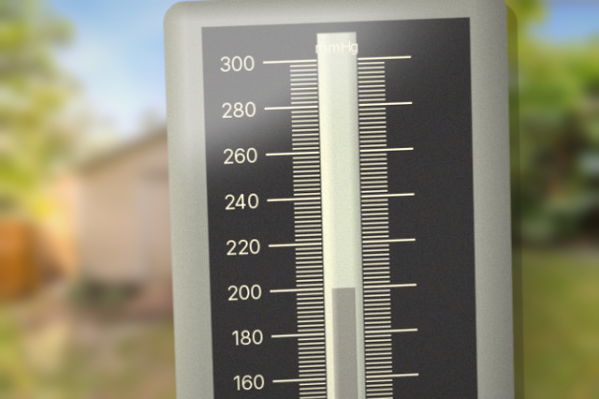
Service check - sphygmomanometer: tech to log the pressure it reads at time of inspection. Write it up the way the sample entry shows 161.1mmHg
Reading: 200mmHg
